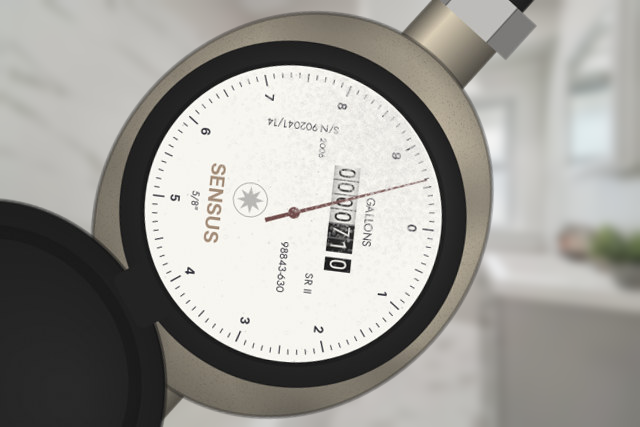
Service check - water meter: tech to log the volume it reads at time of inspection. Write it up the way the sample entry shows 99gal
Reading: 709.4gal
